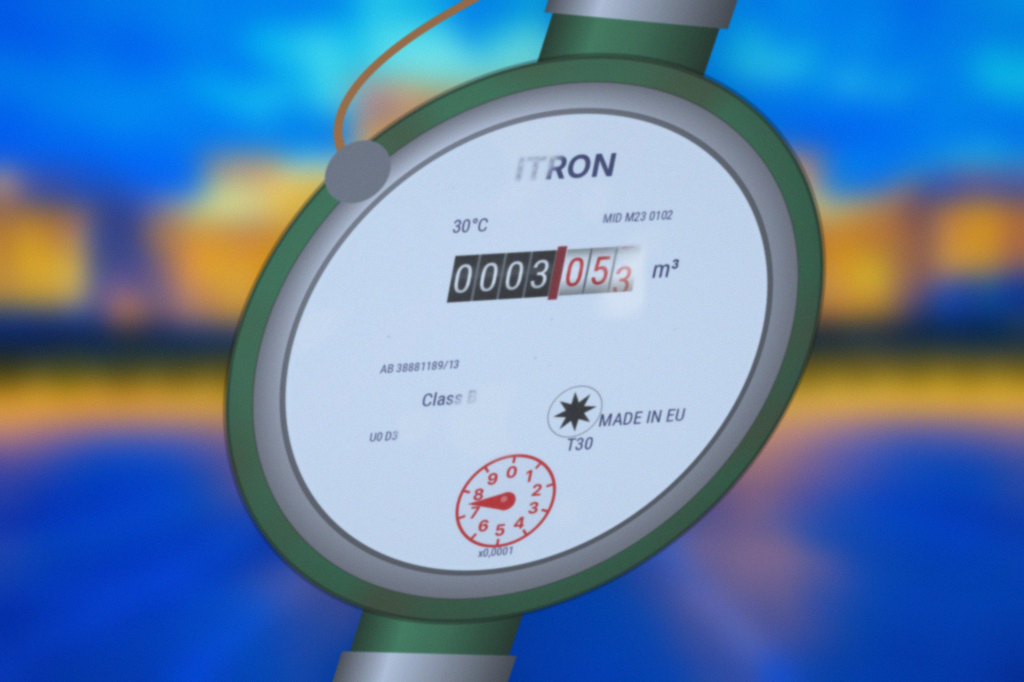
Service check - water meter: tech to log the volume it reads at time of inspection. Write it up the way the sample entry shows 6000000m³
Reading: 3.0527m³
